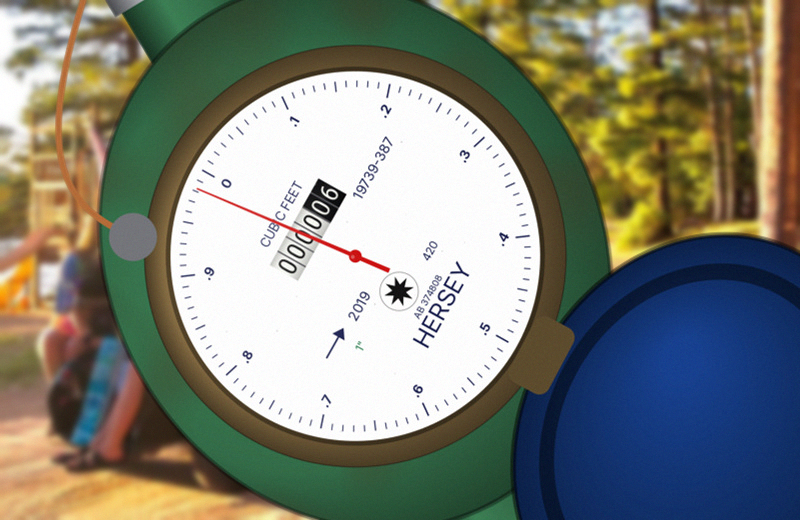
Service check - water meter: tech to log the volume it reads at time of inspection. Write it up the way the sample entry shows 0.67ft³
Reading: 5.98ft³
